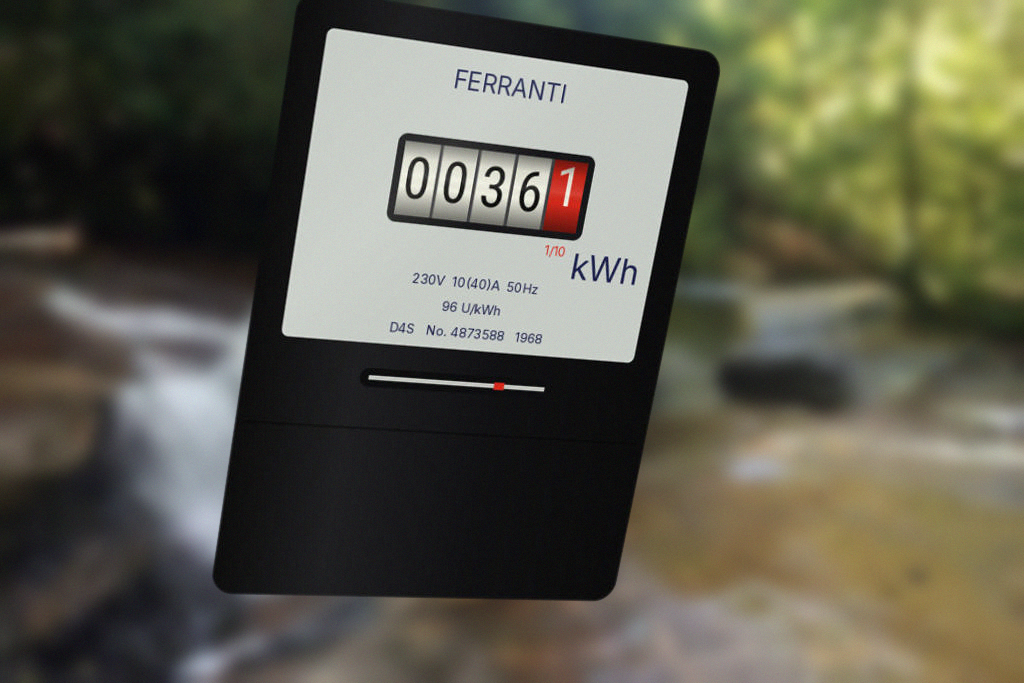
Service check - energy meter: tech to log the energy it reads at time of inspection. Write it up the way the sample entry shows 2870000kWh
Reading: 36.1kWh
